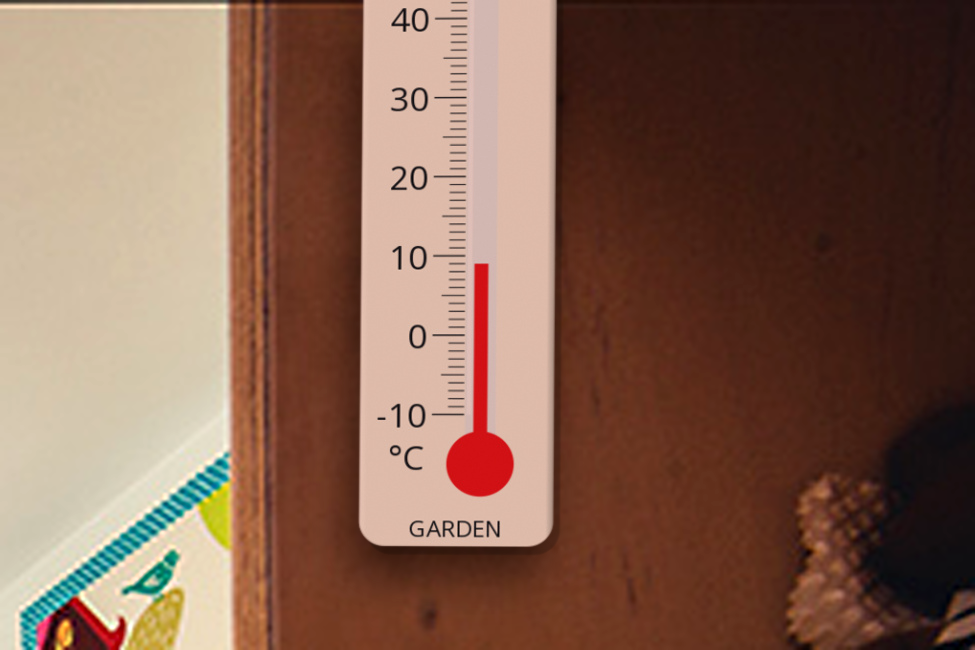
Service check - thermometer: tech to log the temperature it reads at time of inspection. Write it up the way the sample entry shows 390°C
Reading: 9°C
